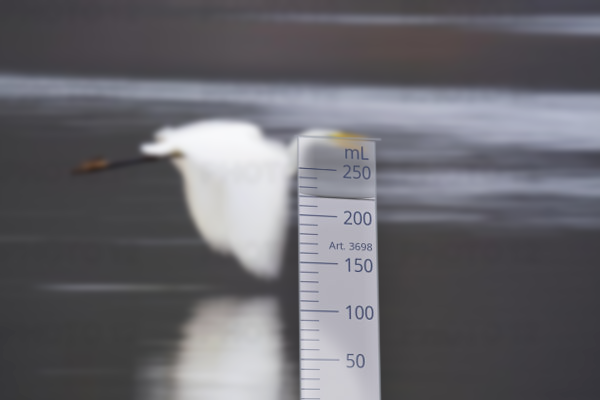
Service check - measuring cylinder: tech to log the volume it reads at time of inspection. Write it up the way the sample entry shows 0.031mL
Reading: 220mL
